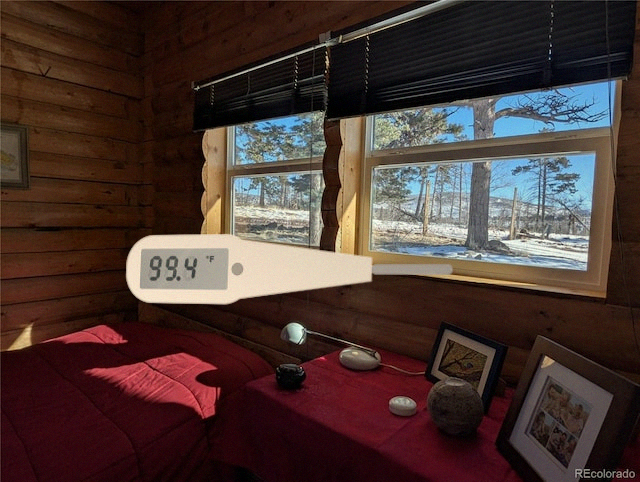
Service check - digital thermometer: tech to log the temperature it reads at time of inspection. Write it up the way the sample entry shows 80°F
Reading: 99.4°F
